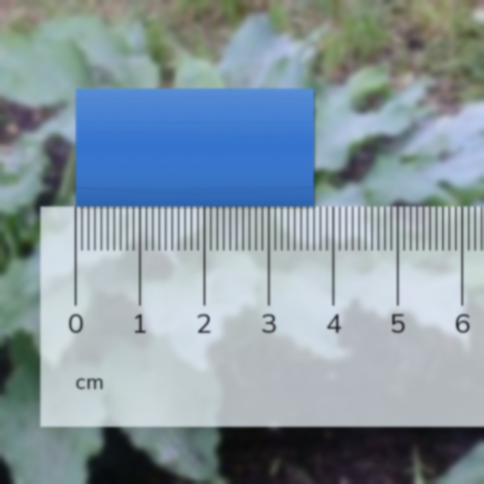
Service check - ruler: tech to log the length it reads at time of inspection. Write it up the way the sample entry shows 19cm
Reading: 3.7cm
